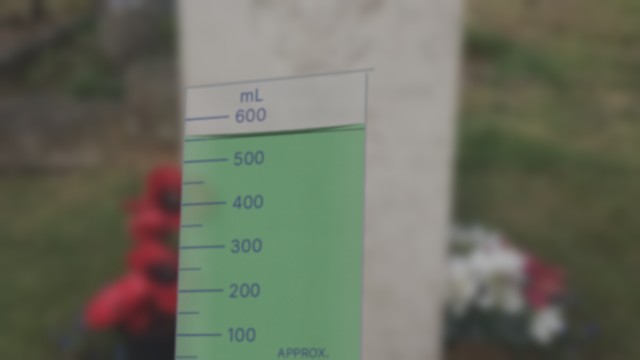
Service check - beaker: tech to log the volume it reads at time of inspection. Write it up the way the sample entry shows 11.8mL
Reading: 550mL
